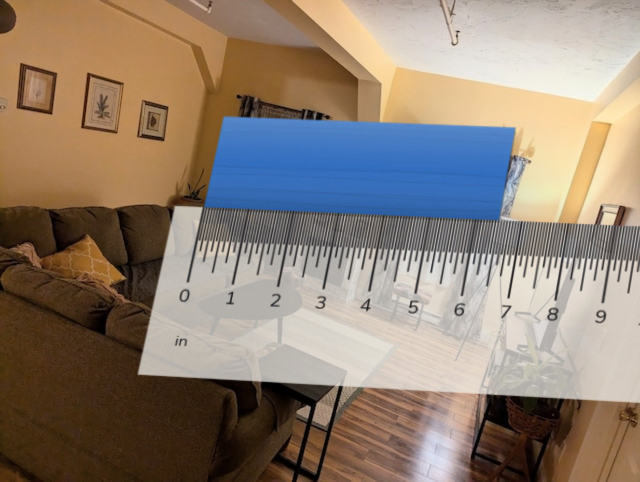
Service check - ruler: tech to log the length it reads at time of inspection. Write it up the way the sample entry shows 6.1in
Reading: 6.5in
